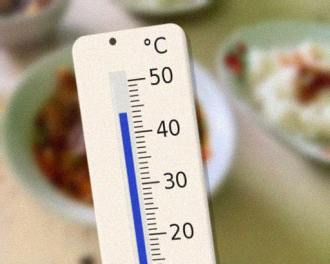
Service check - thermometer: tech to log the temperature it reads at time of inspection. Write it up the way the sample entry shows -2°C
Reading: 44°C
